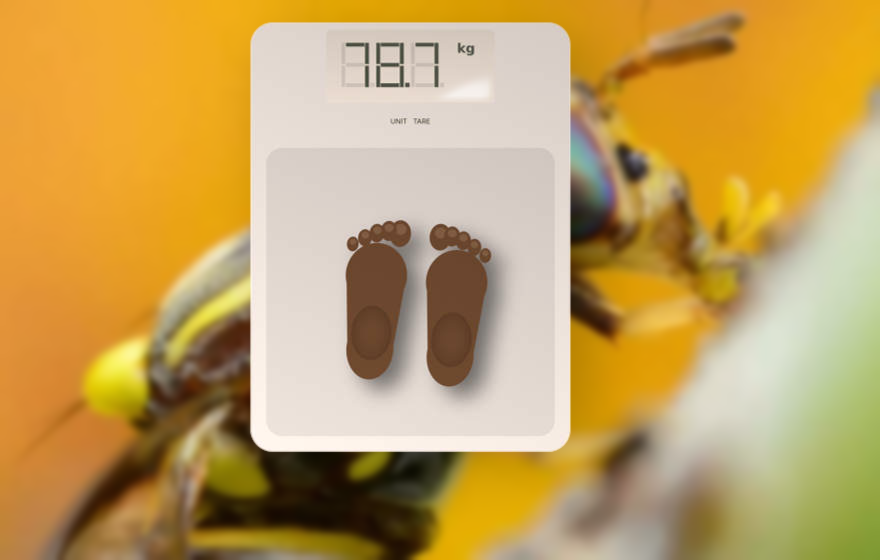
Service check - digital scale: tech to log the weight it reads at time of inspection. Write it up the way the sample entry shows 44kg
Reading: 78.7kg
